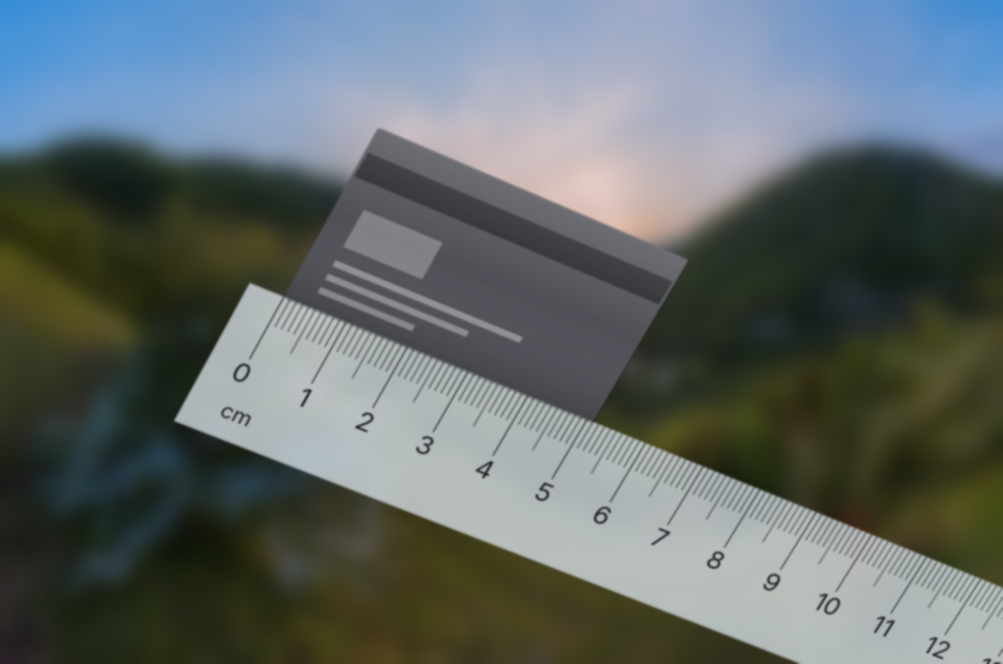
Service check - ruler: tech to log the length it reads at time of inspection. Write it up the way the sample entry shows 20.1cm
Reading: 5.1cm
